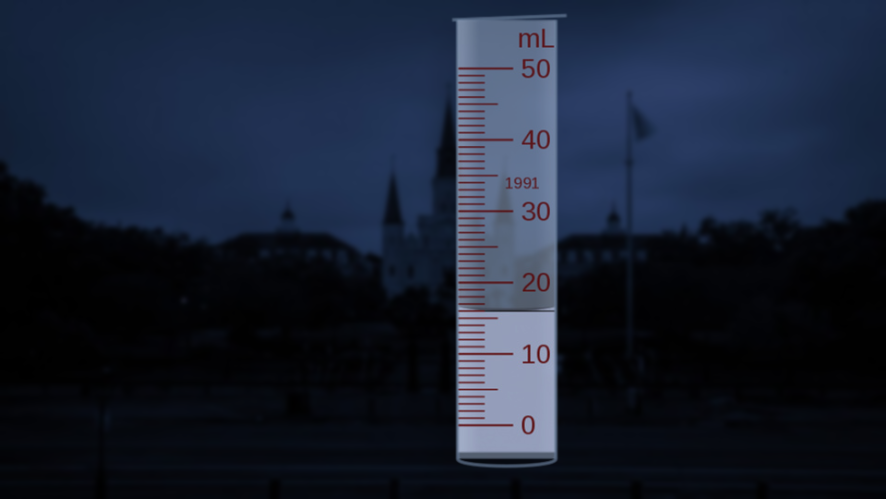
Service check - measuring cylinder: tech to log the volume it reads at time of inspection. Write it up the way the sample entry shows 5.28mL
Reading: 16mL
